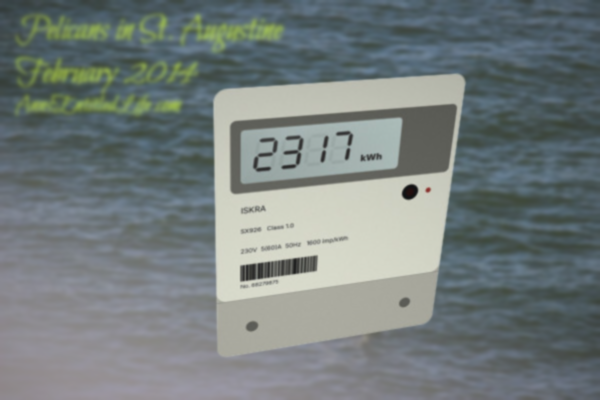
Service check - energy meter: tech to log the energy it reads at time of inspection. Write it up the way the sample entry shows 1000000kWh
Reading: 2317kWh
